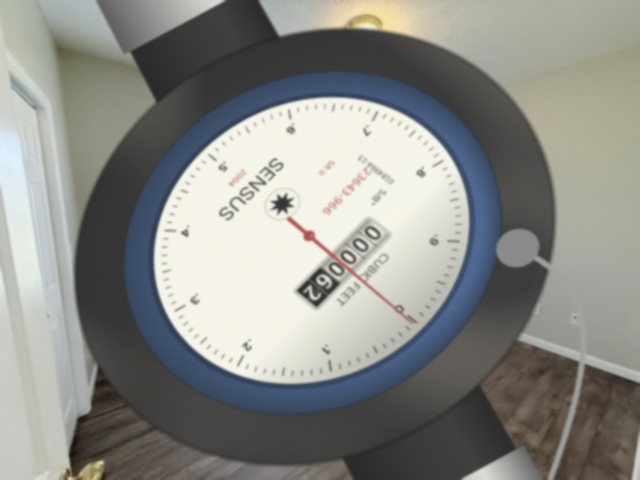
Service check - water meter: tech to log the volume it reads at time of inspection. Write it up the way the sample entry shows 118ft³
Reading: 62.00ft³
